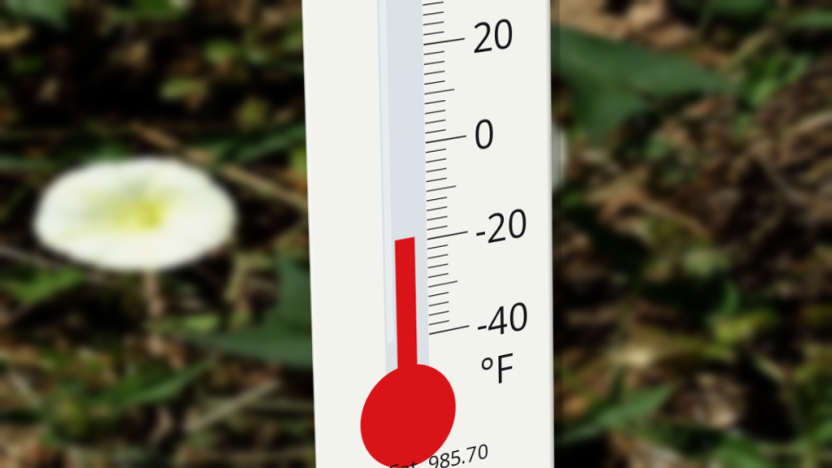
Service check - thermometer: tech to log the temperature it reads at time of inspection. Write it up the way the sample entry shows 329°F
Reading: -19°F
